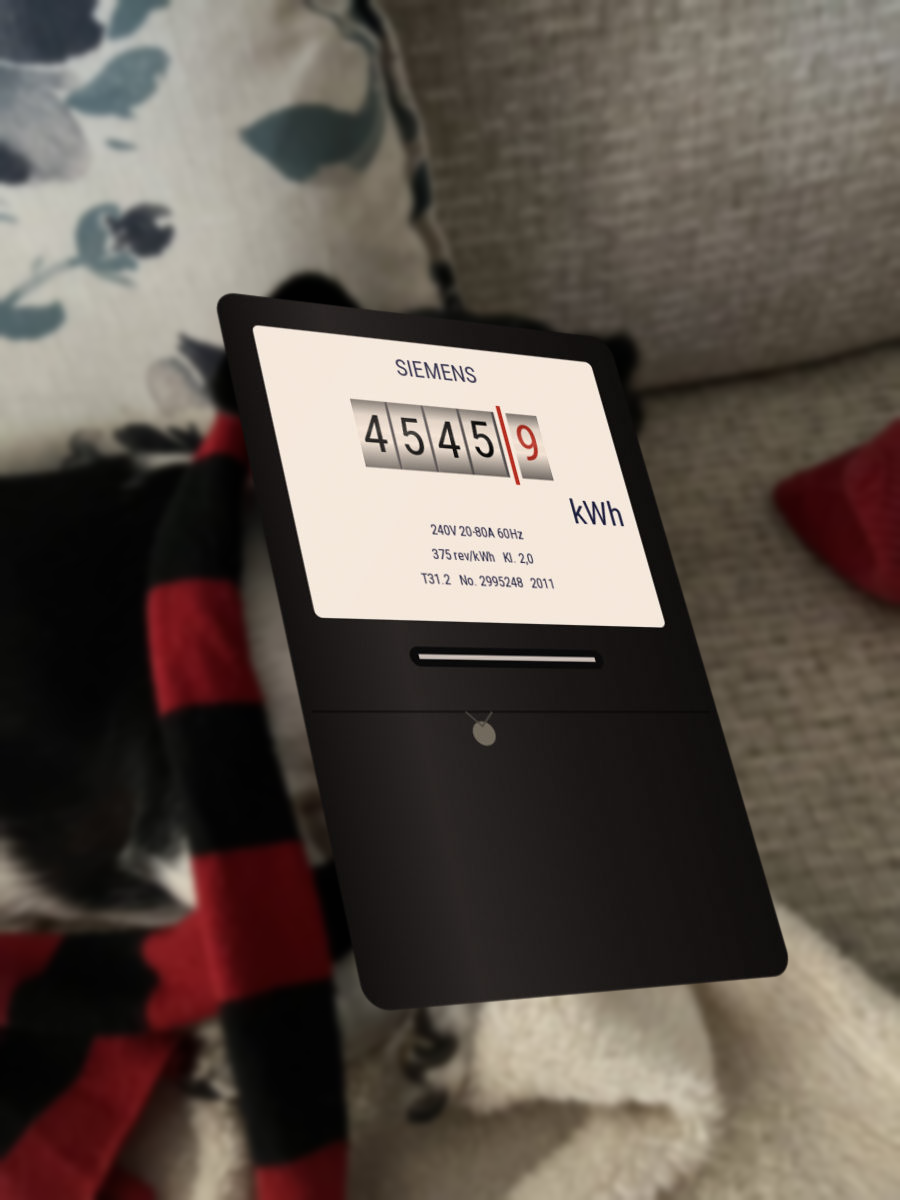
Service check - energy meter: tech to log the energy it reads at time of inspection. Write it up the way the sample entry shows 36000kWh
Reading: 4545.9kWh
